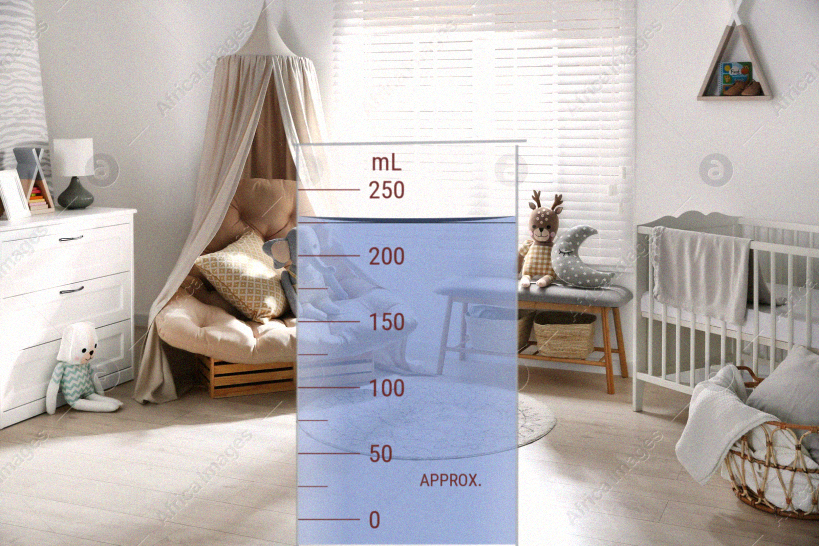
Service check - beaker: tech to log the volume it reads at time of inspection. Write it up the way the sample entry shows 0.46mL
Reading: 225mL
